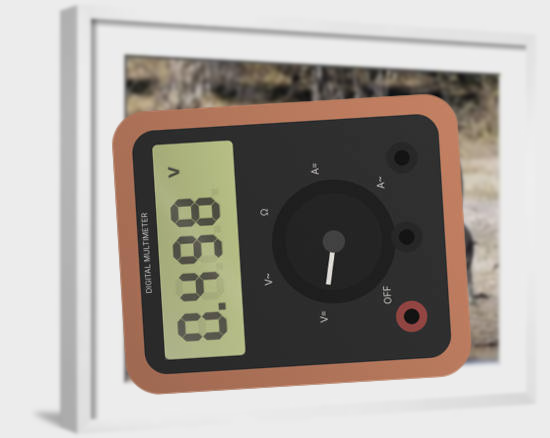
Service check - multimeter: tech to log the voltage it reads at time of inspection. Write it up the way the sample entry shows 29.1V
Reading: 0.498V
